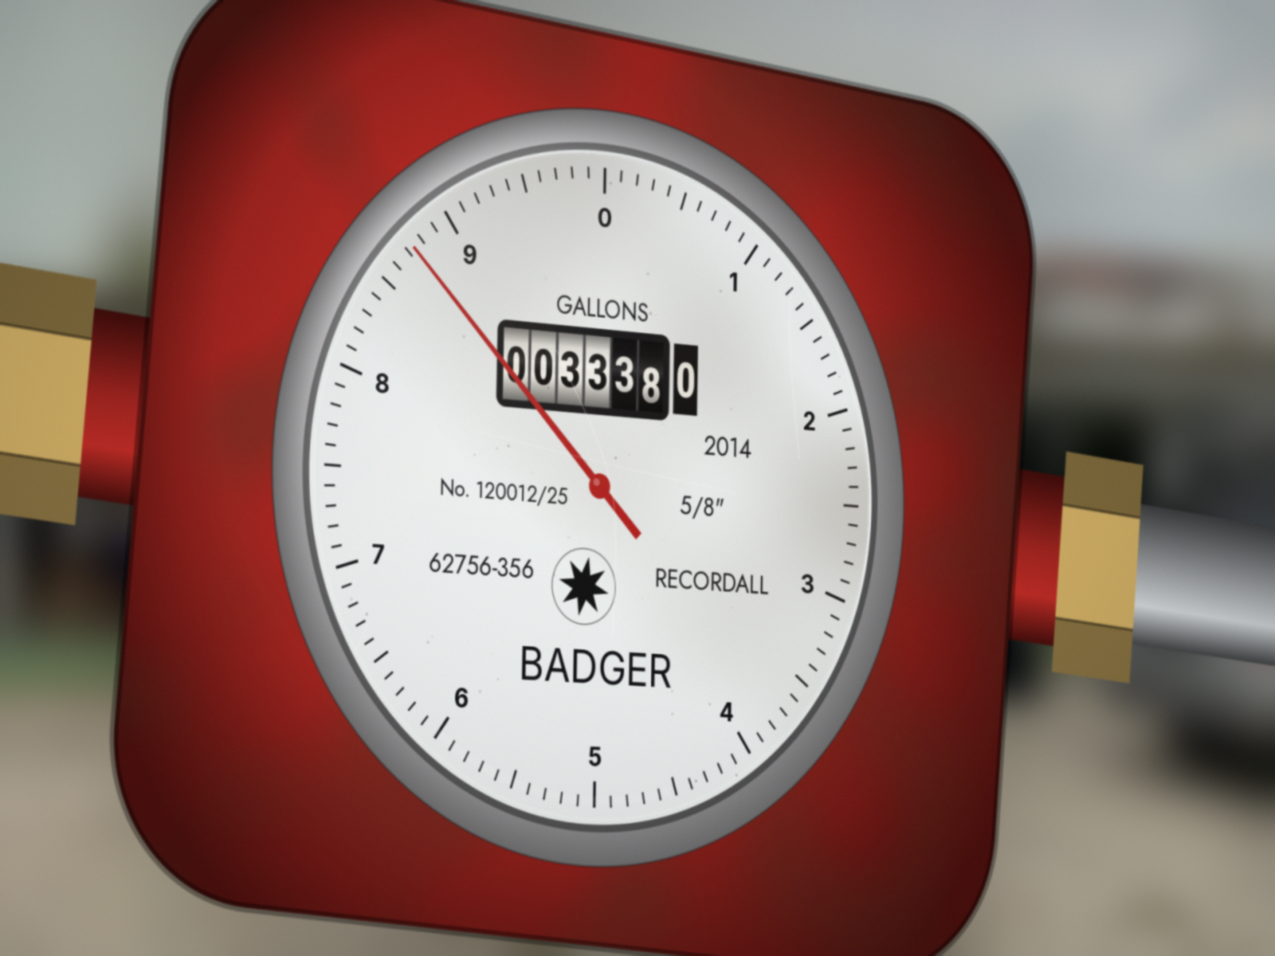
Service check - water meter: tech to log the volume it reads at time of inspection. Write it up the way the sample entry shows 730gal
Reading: 33378.7gal
